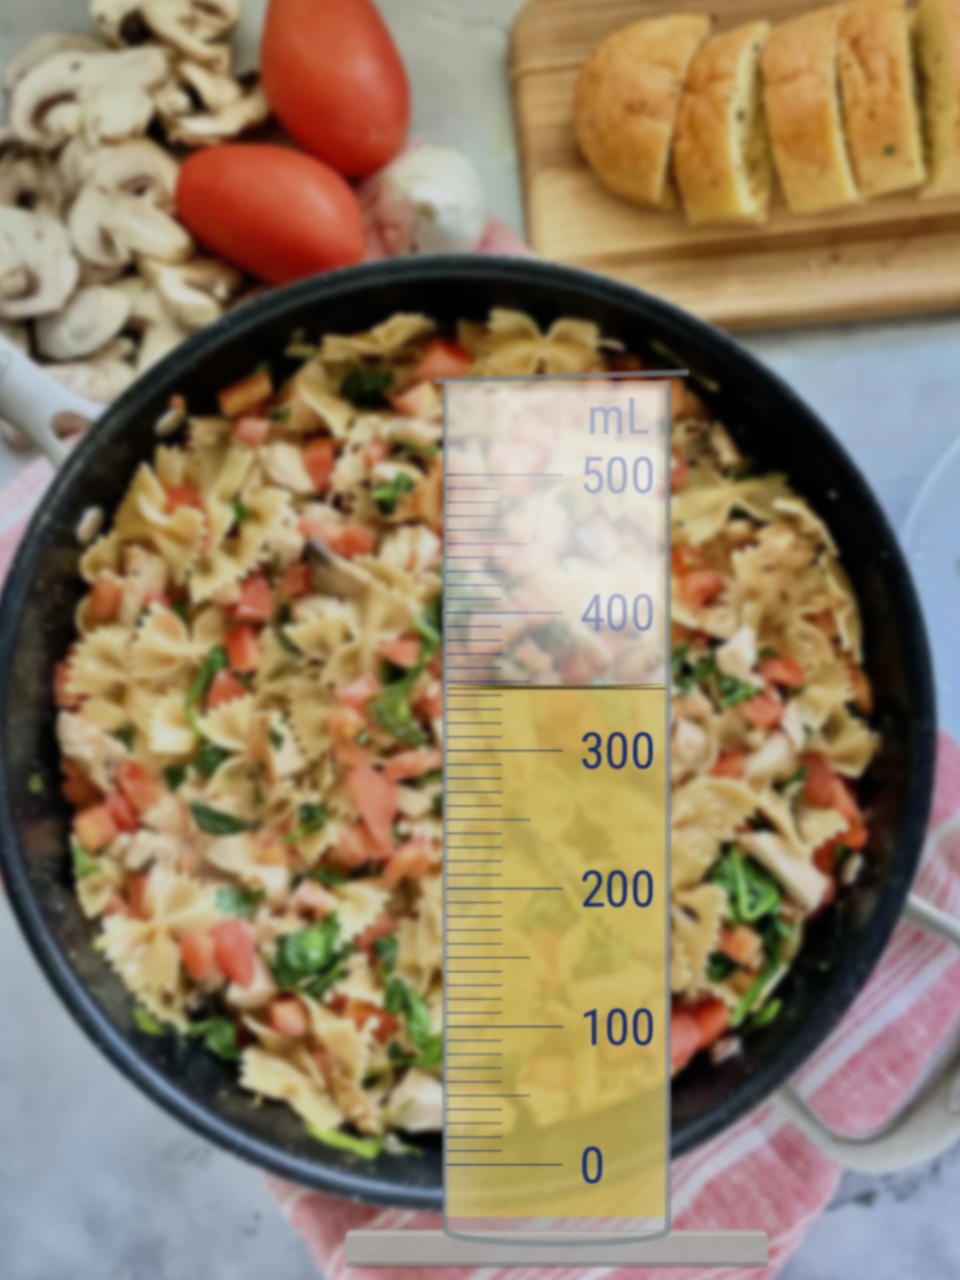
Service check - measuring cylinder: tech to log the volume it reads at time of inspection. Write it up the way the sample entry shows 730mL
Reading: 345mL
